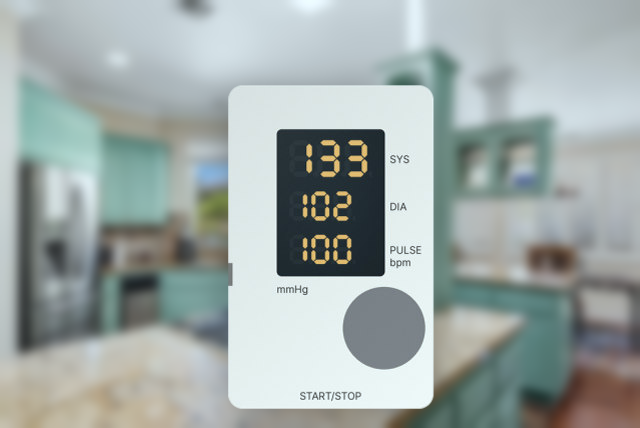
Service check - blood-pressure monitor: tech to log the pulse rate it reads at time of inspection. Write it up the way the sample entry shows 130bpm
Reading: 100bpm
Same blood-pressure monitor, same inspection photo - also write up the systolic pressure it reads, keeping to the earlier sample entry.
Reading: 133mmHg
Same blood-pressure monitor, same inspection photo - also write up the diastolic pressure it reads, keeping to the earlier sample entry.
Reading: 102mmHg
